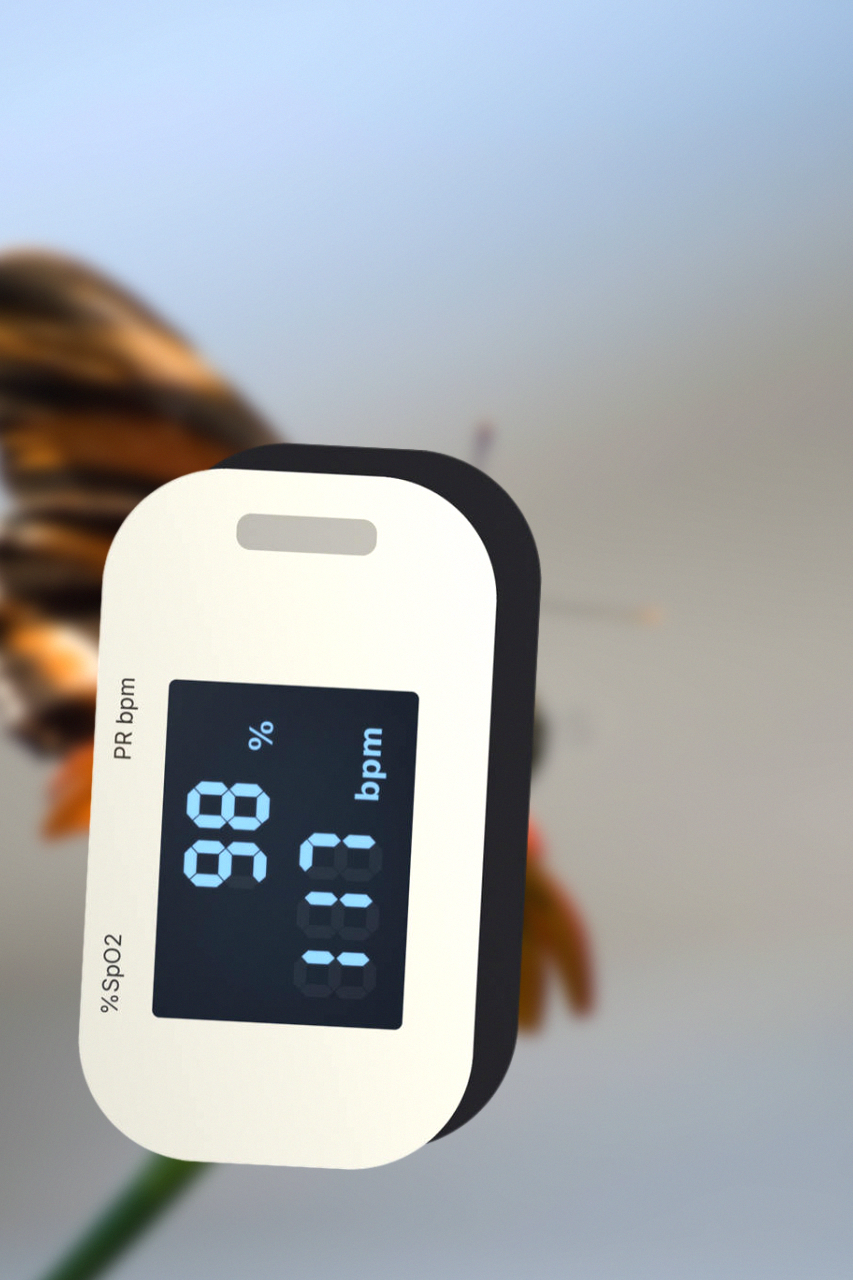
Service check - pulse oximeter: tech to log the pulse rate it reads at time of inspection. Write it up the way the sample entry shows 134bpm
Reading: 117bpm
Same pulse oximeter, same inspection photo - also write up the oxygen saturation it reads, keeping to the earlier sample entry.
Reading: 98%
